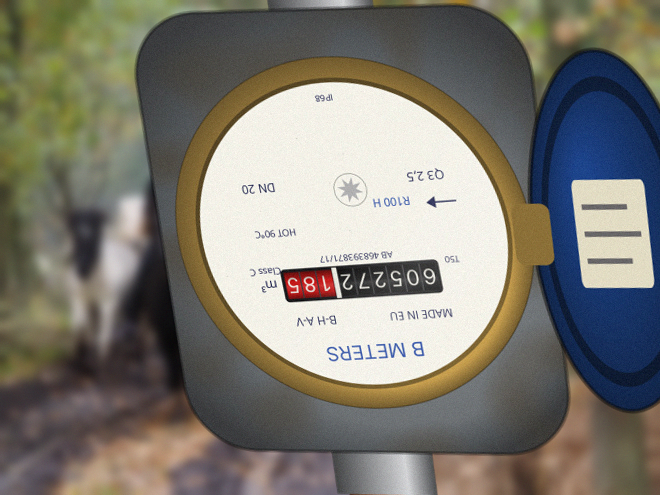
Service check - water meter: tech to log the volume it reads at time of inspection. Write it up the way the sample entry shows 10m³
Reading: 605272.185m³
